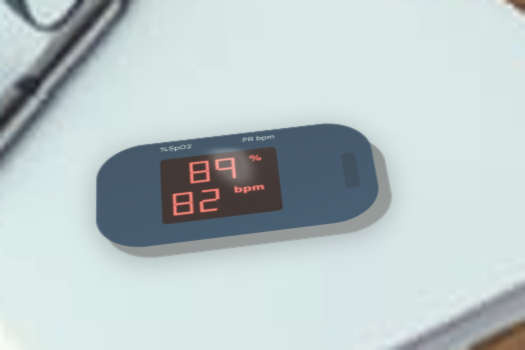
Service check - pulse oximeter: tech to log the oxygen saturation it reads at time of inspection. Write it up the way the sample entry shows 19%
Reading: 89%
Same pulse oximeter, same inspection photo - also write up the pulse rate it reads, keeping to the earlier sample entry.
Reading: 82bpm
